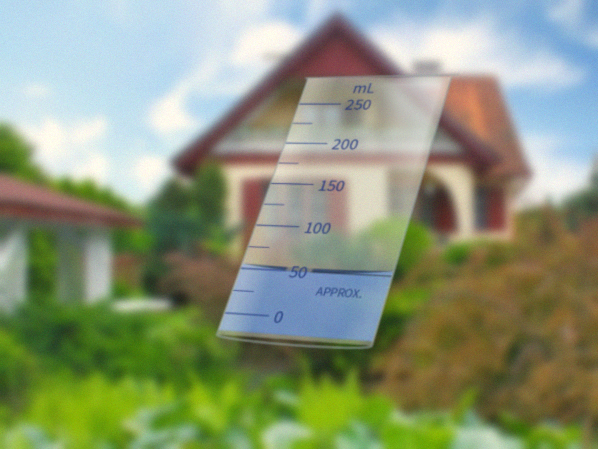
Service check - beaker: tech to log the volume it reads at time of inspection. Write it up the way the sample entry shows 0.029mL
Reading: 50mL
